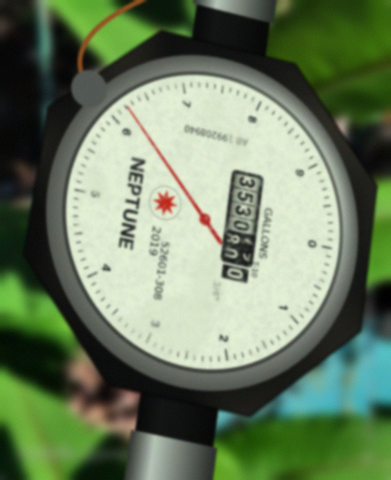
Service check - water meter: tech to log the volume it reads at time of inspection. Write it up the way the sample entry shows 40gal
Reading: 3530796.2gal
